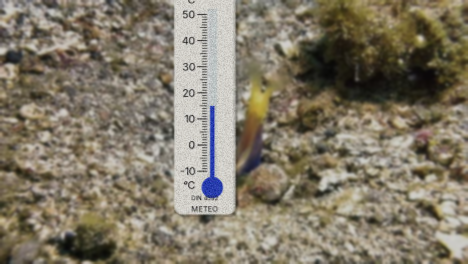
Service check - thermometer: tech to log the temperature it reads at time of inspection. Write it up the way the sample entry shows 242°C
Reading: 15°C
